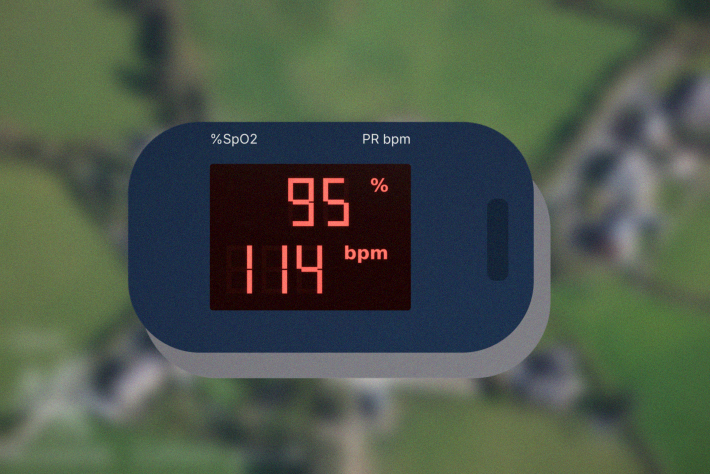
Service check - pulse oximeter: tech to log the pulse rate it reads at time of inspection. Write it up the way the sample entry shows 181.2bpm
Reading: 114bpm
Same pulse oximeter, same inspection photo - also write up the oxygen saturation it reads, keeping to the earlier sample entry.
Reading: 95%
